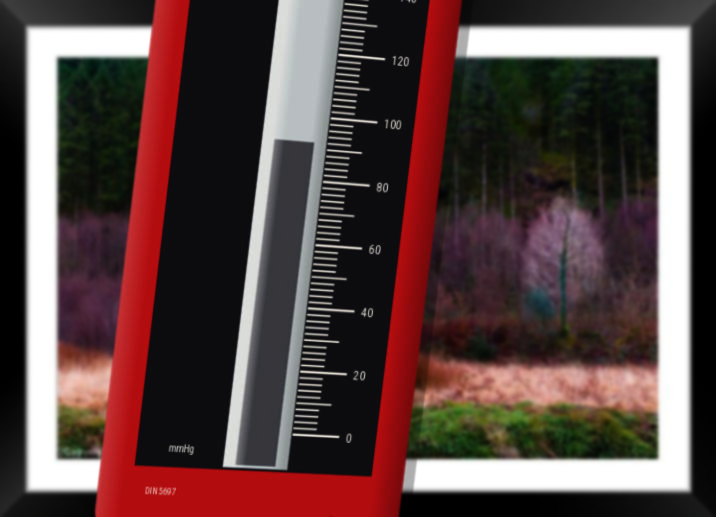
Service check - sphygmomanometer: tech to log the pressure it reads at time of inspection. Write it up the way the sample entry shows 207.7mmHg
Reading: 92mmHg
